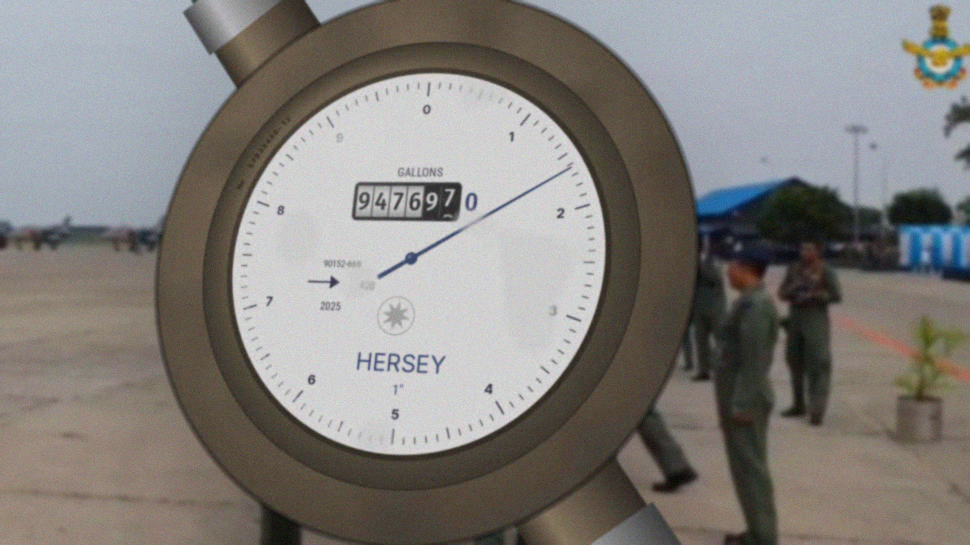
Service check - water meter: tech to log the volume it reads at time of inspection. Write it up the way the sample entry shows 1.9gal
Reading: 9476971.6gal
